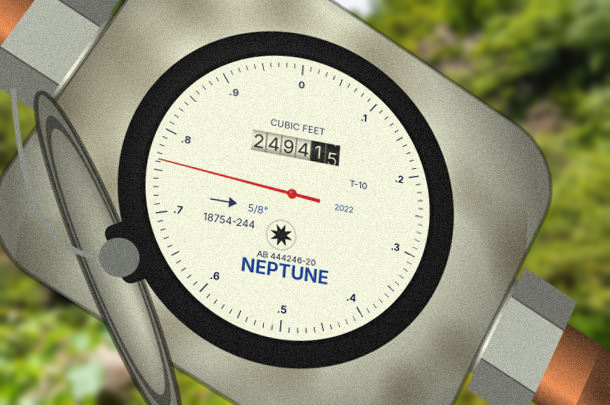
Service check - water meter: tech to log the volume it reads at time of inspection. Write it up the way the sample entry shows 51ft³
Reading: 249414.76ft³
